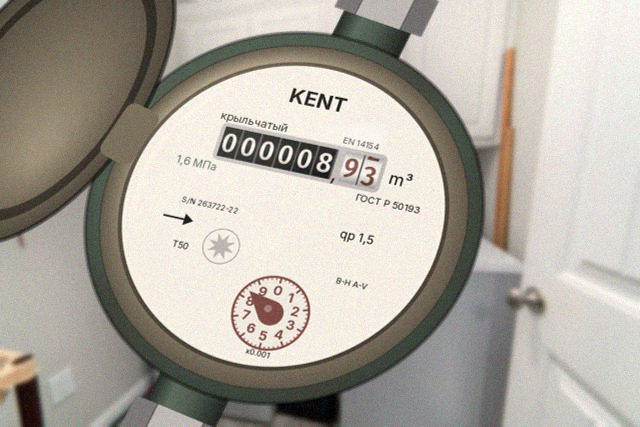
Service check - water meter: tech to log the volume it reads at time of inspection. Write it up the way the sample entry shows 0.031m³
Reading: 8.928m³
